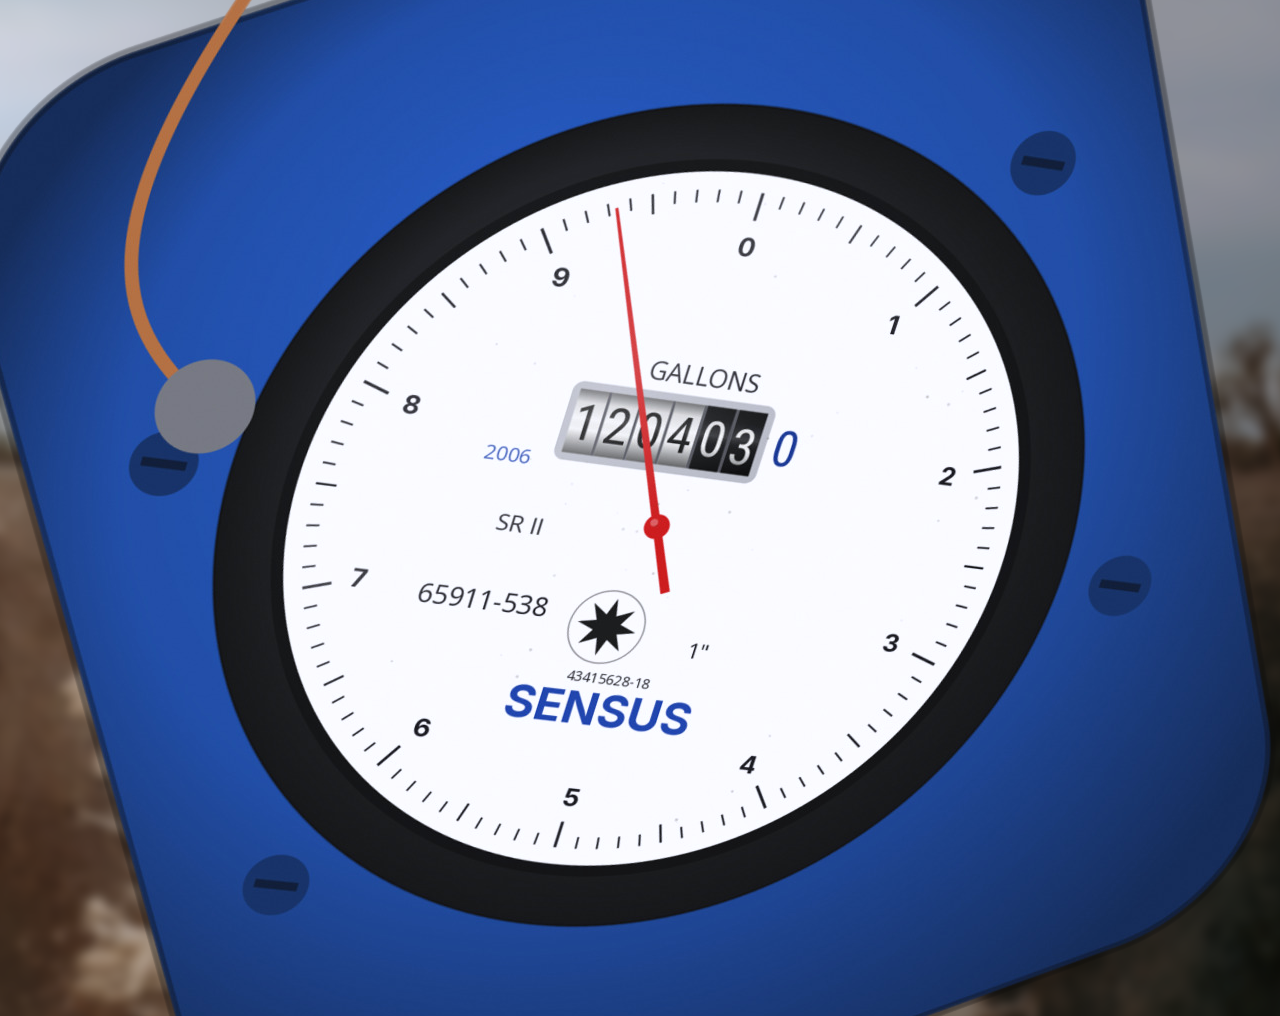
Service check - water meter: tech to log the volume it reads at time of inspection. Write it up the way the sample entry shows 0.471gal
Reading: 1204029.3gal
